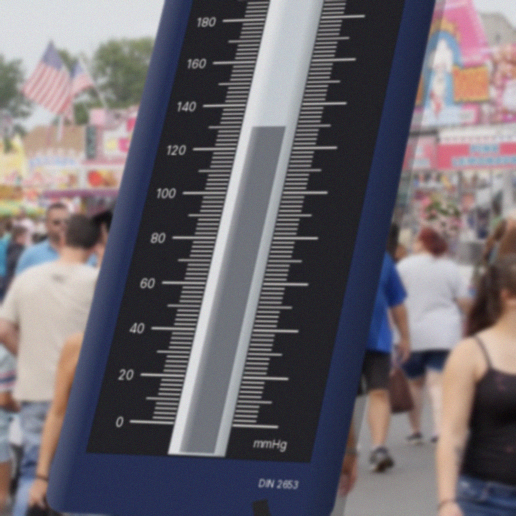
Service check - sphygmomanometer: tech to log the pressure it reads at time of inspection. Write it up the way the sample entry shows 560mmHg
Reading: 130mmHg
